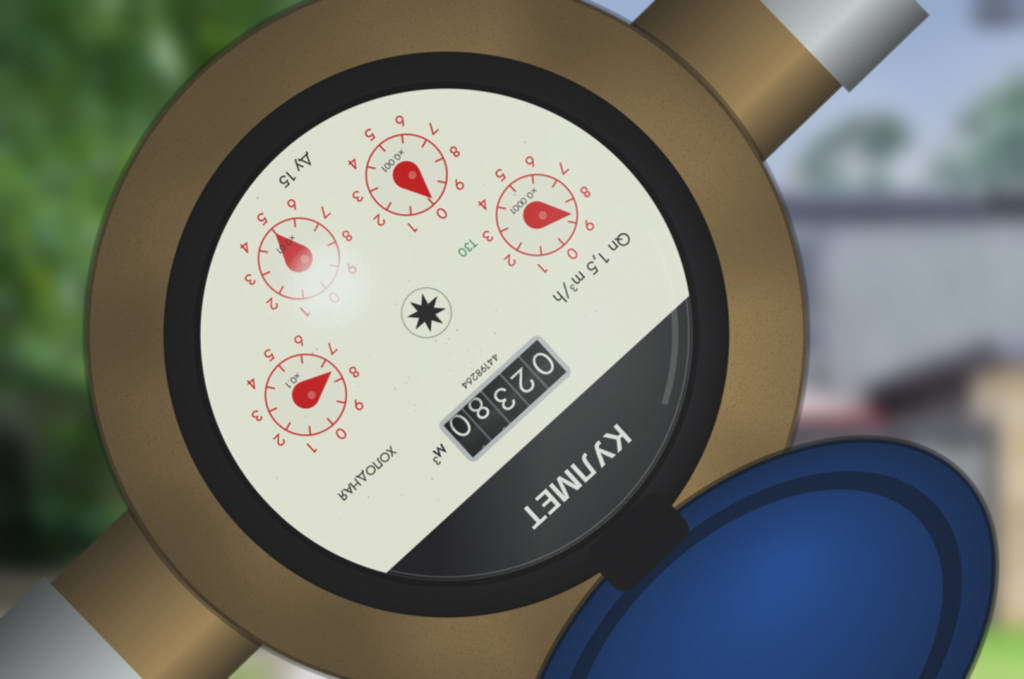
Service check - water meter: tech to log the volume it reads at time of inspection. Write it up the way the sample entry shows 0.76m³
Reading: 2379.7498m³
